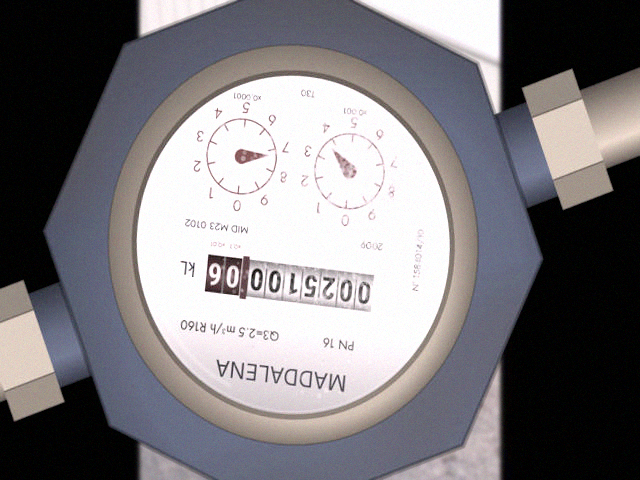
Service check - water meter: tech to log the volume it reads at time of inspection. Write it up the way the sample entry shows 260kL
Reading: 25100.0637kL
